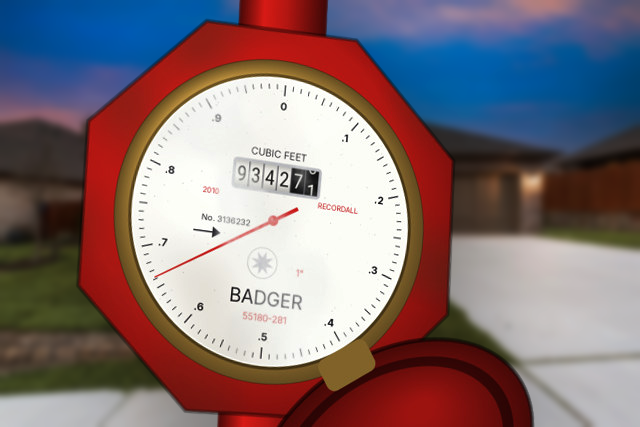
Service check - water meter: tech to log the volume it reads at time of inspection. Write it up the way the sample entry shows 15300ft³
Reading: 934270.66ft³
